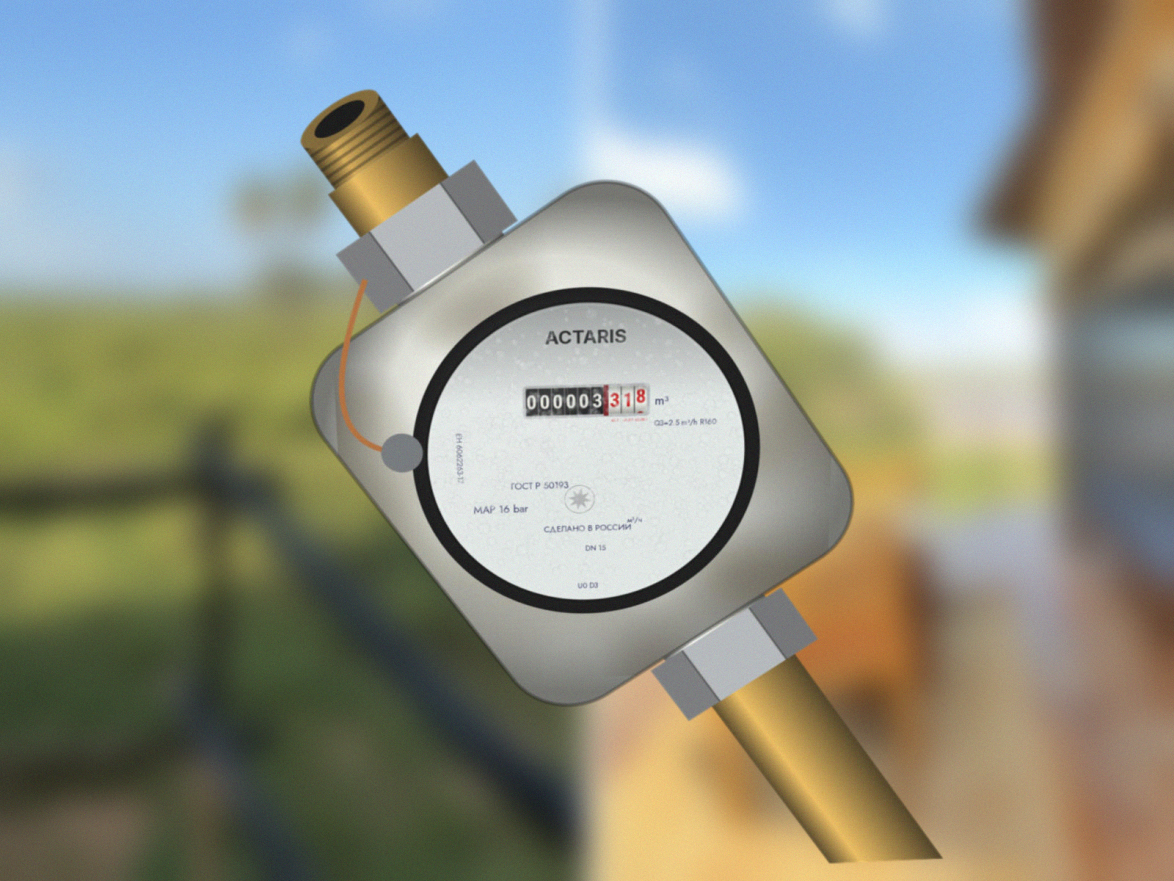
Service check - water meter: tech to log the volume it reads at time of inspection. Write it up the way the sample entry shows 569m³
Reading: 3.318m³
